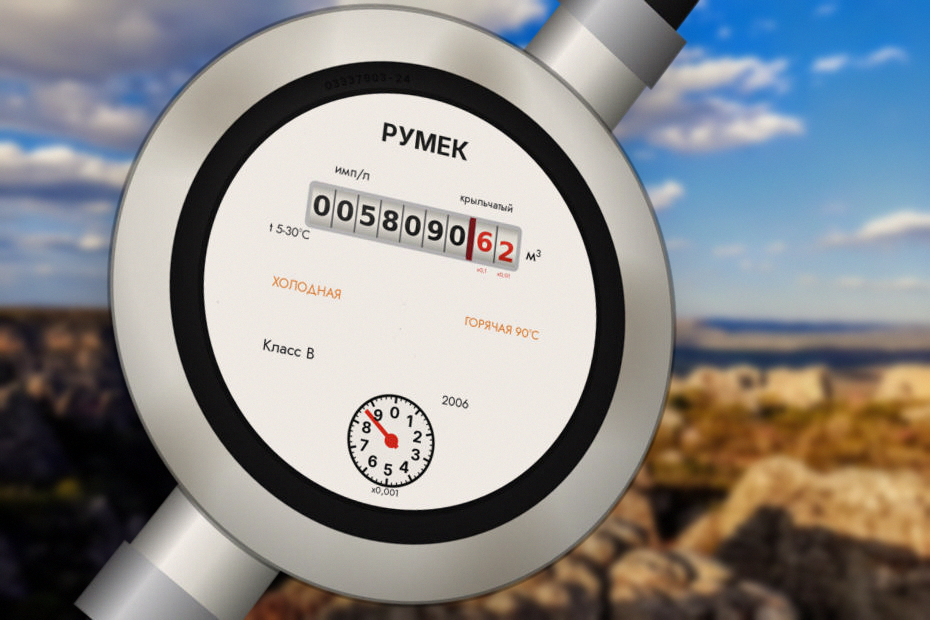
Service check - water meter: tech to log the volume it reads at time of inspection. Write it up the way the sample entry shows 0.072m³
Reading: 58090.618m³
